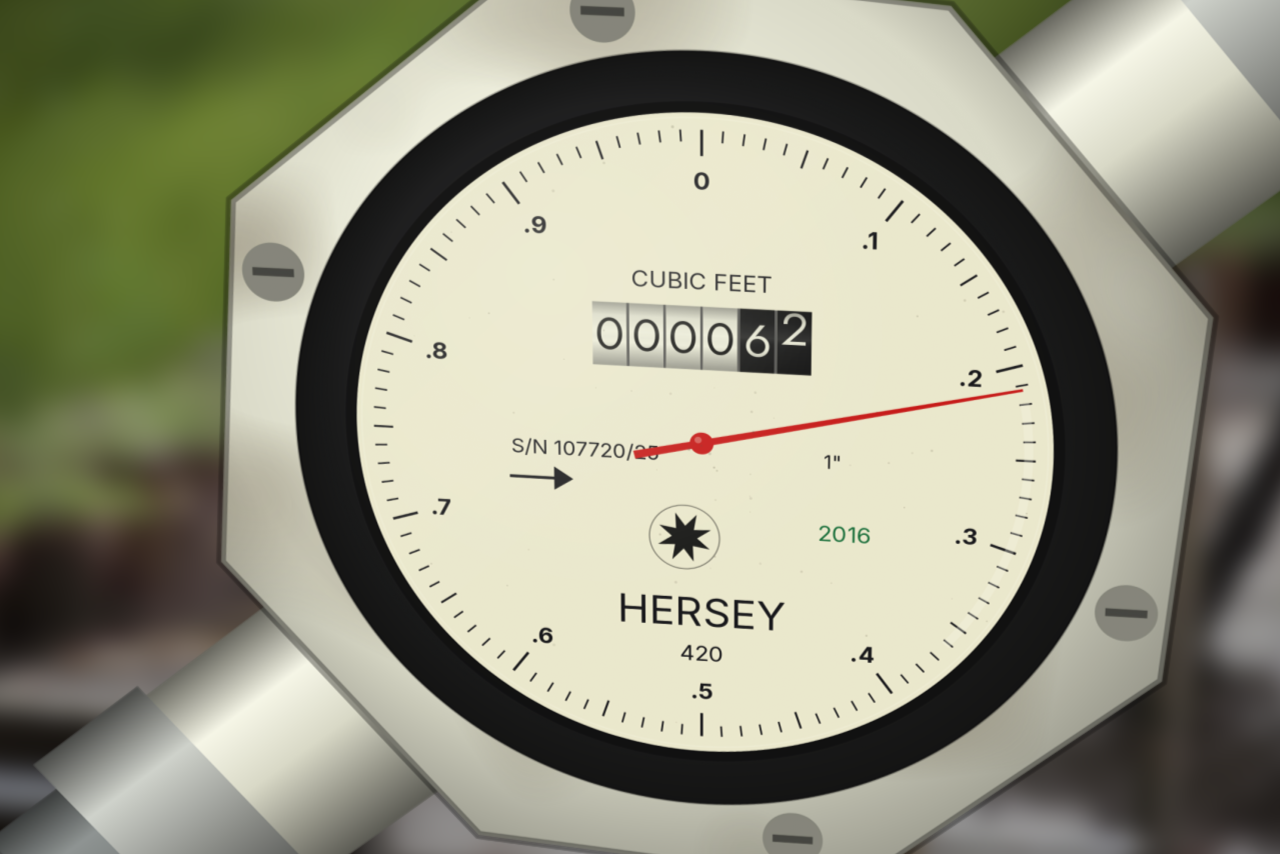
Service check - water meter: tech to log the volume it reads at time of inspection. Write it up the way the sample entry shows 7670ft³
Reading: 62.21ft³
